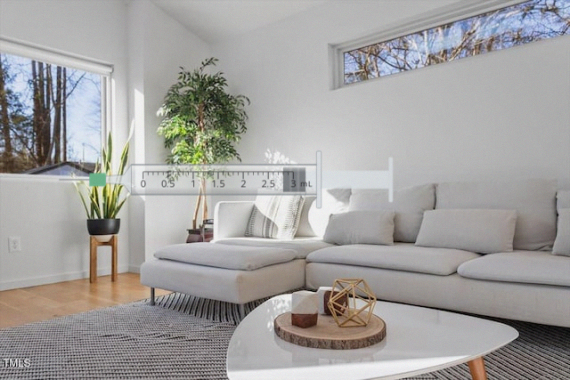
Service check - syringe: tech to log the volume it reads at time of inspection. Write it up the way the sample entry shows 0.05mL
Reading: 2.8mL
